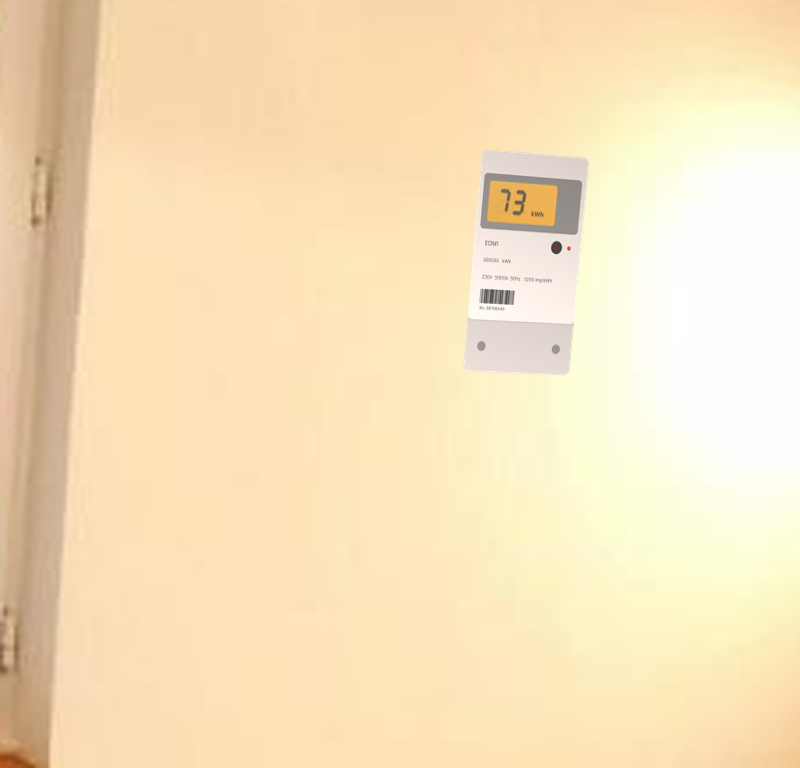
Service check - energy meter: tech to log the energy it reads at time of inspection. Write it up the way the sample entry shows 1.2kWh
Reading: 73kWh
